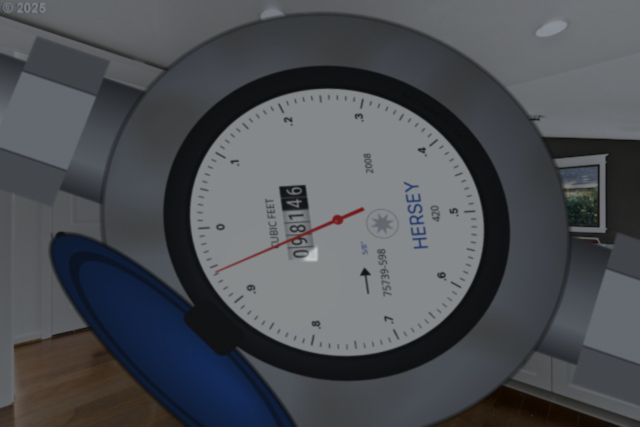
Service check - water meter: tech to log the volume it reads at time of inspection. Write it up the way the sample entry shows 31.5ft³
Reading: 98145.94ft³
